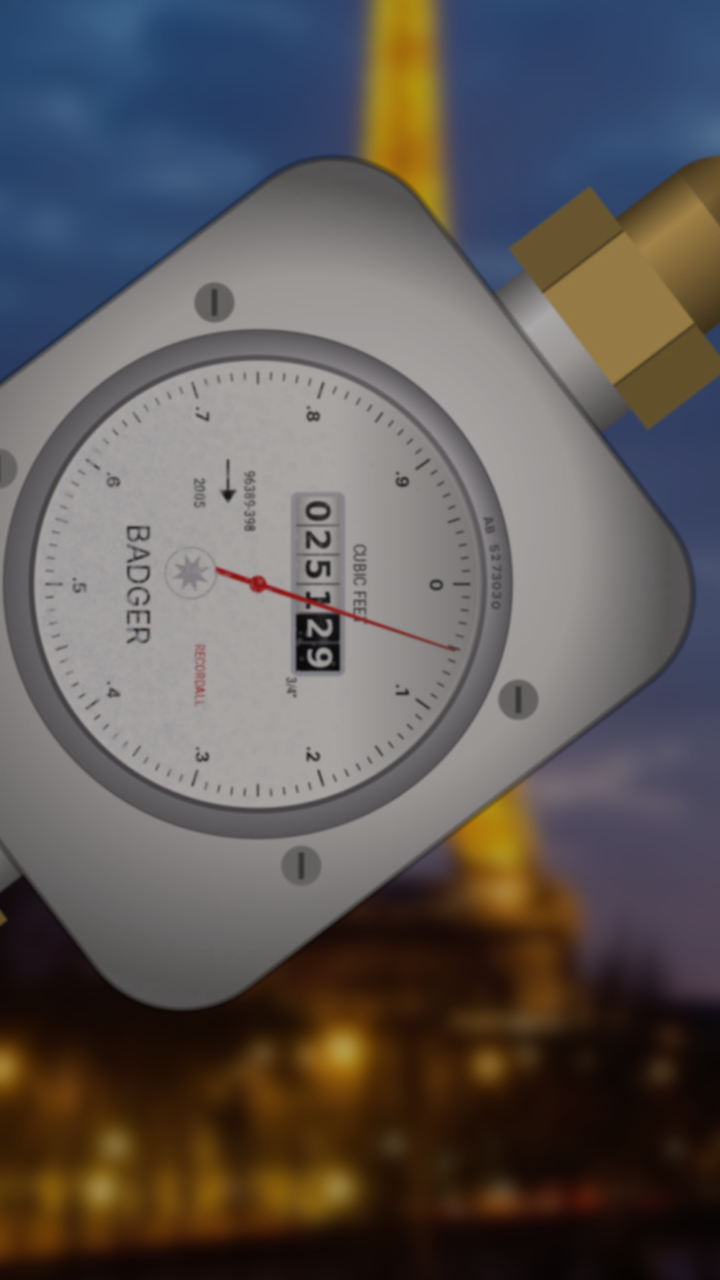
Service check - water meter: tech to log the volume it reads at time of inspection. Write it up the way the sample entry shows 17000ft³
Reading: 25129.05ft³
